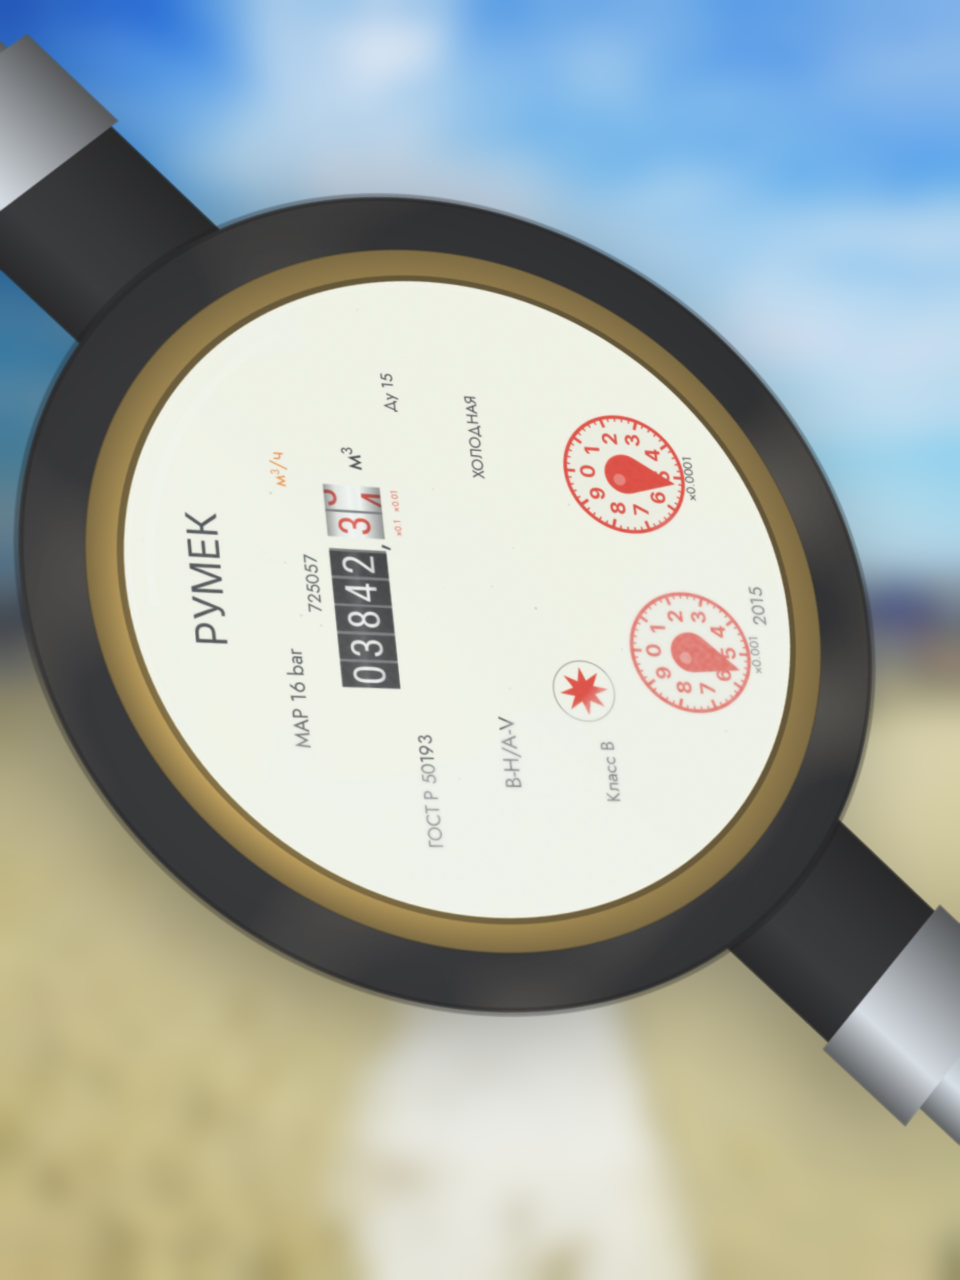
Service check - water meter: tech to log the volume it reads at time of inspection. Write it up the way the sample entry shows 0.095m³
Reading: 3842.3355m³
